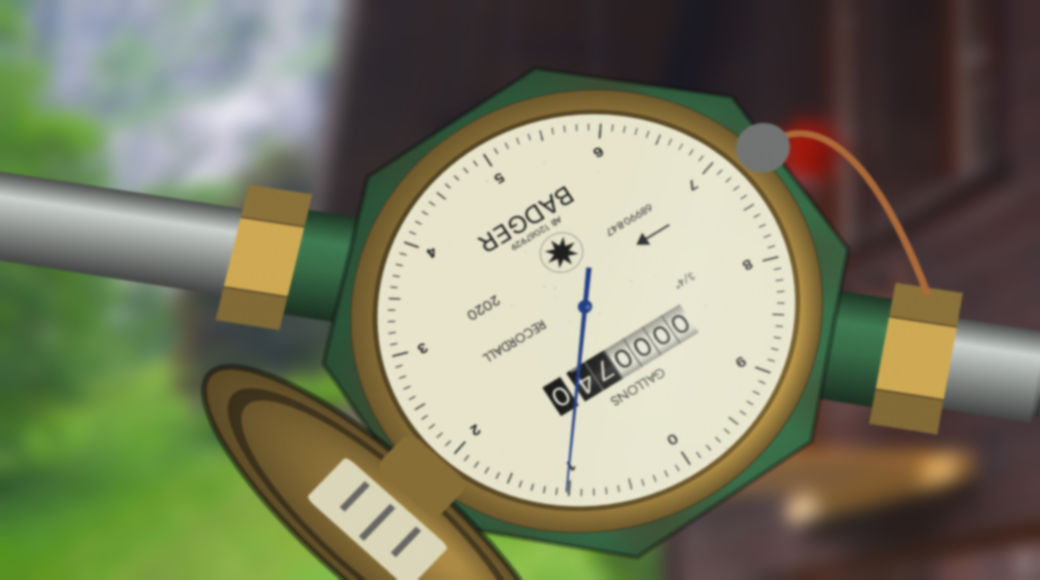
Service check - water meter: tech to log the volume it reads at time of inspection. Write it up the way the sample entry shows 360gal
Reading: 741.0gal
